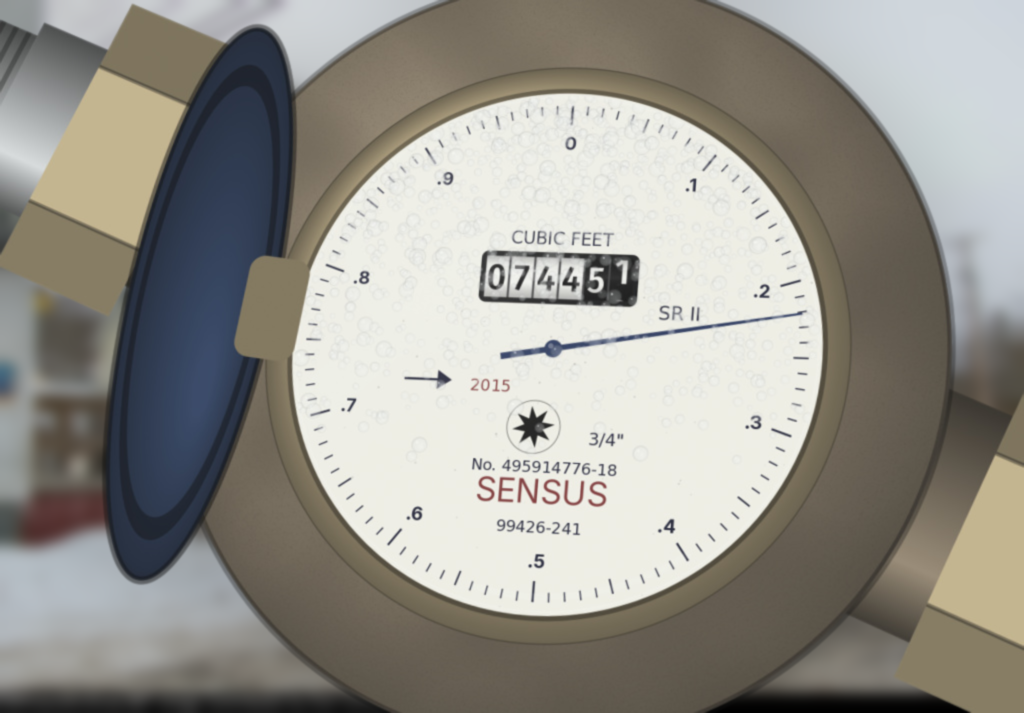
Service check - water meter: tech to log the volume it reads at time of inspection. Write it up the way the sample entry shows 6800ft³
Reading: 74451.22ft³
